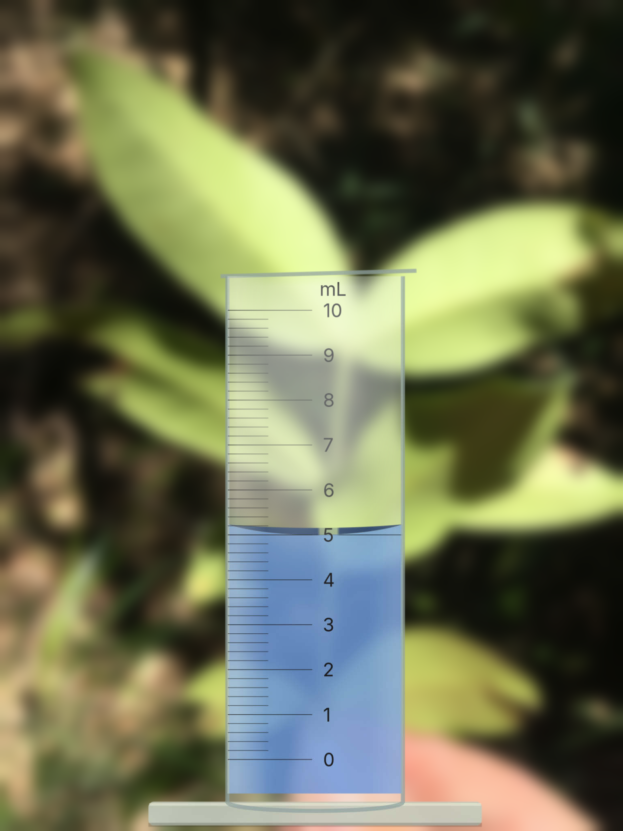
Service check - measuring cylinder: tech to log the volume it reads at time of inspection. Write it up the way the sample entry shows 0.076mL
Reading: 5mL
